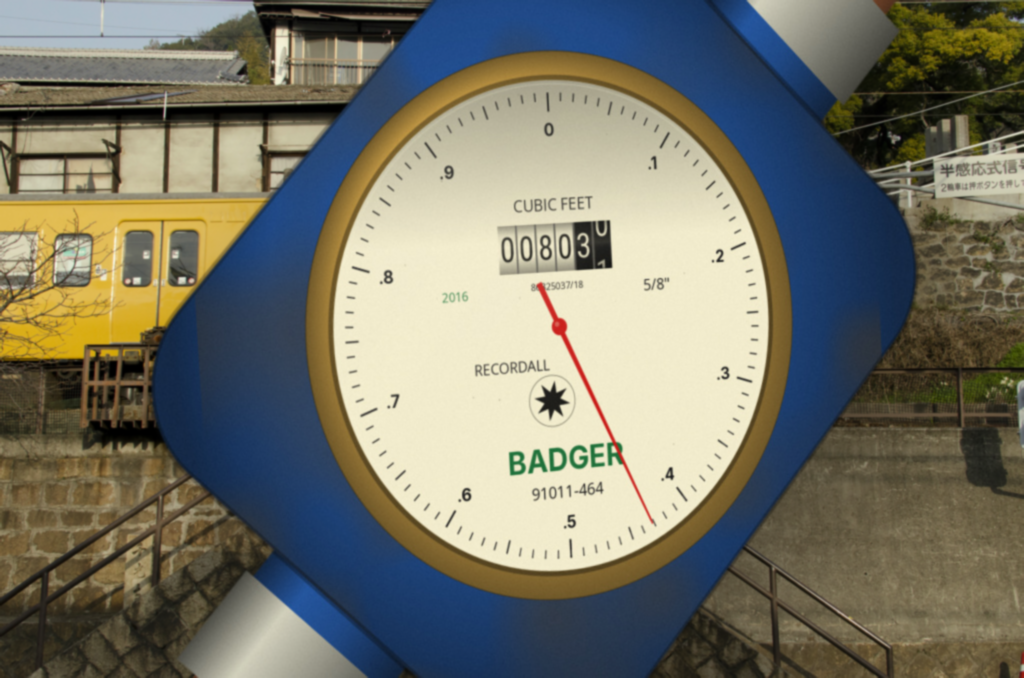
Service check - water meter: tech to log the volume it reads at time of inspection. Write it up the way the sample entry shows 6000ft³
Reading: 8030.43ft³
